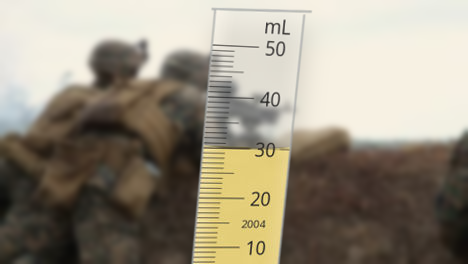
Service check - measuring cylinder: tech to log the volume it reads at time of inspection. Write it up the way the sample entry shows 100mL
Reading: 30mL
